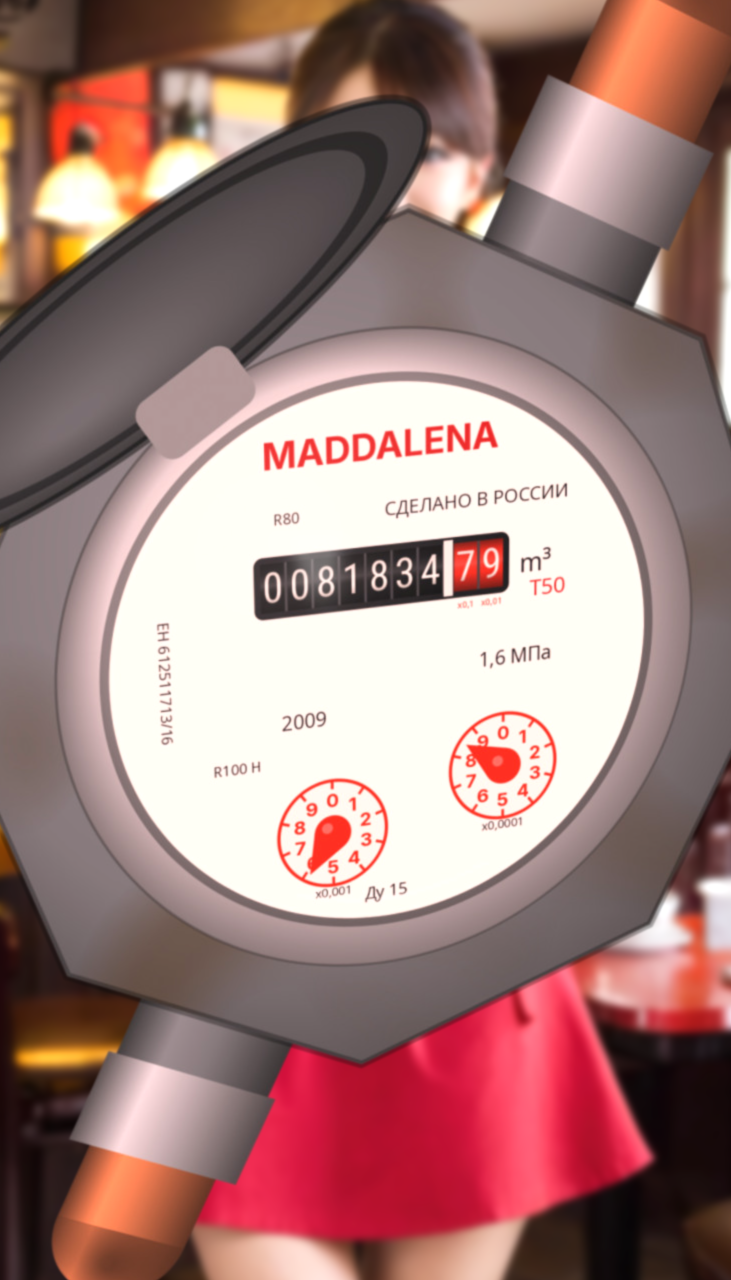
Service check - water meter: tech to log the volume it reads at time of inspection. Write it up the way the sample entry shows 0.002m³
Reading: 81834.7958m³
